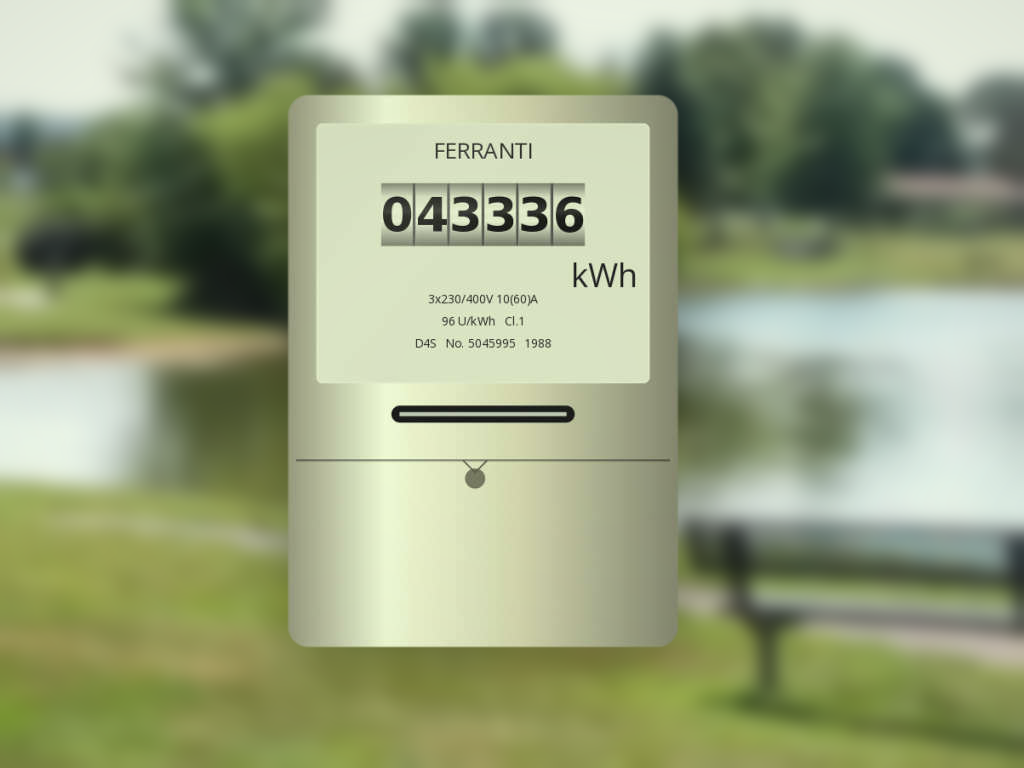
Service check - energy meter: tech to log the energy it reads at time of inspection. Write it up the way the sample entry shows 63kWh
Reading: 43336kWh
